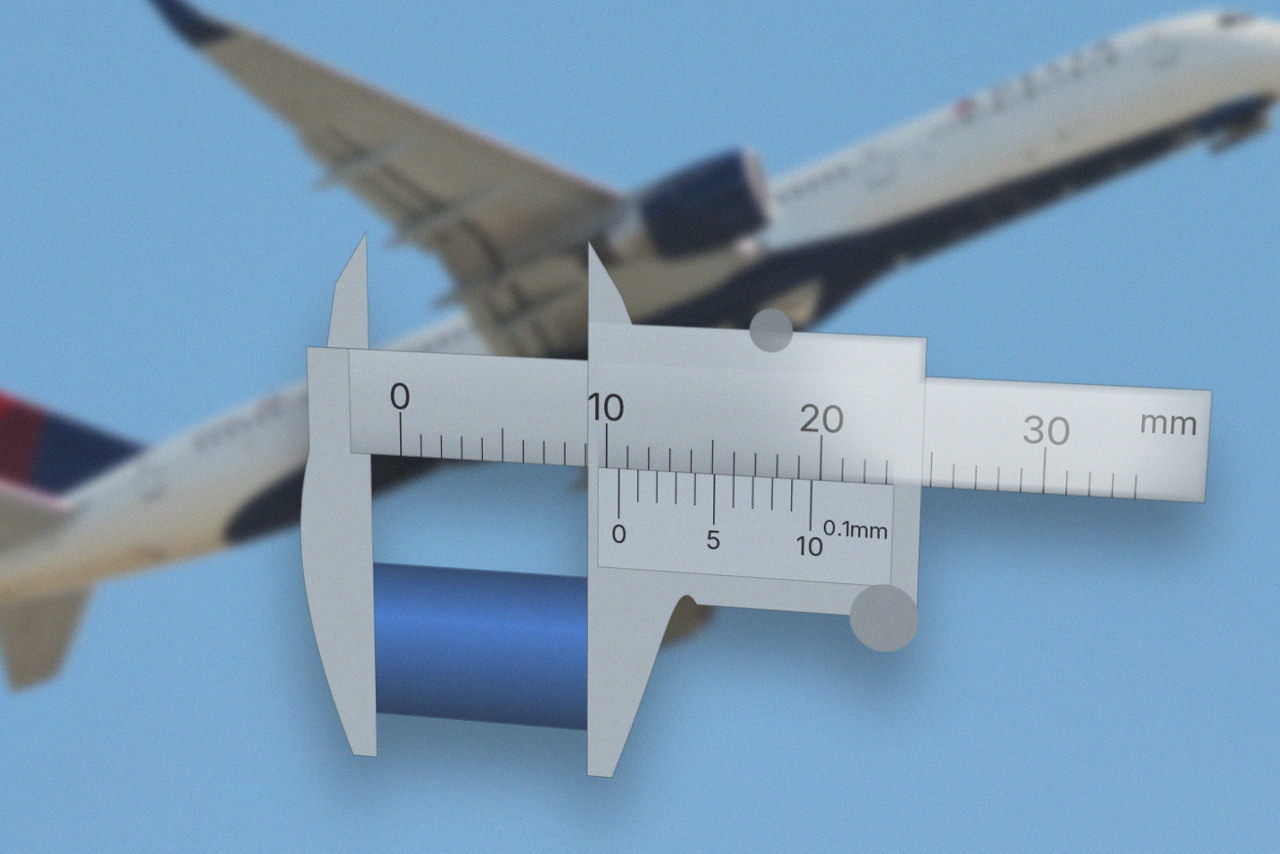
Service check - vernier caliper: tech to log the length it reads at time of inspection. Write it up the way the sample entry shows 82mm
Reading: 10.6mm
